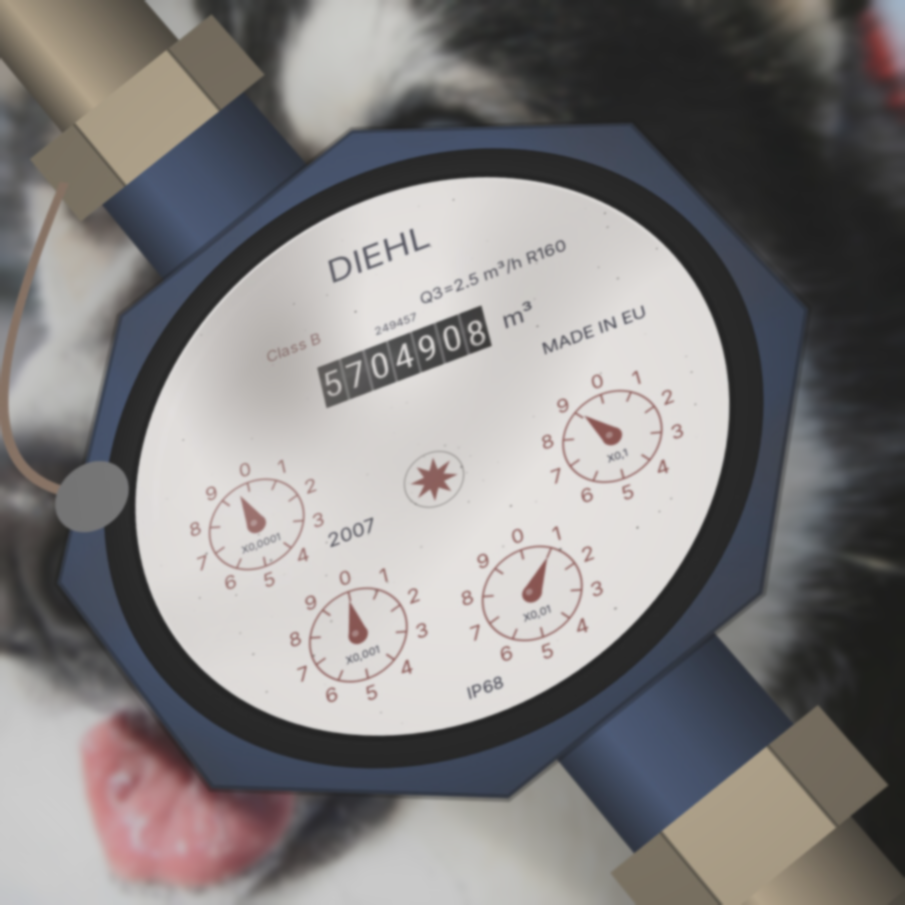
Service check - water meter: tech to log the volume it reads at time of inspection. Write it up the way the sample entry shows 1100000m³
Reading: 5704907.9099m³
